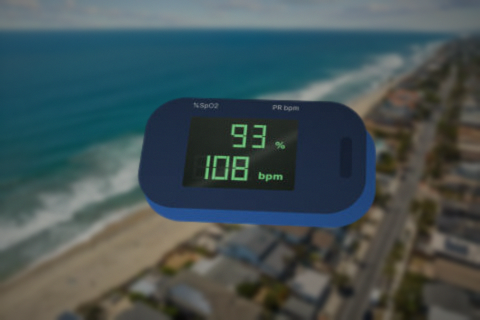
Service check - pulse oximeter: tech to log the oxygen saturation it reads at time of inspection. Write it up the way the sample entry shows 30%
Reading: 93%
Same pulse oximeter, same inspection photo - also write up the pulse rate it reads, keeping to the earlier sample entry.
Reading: 108bpm
